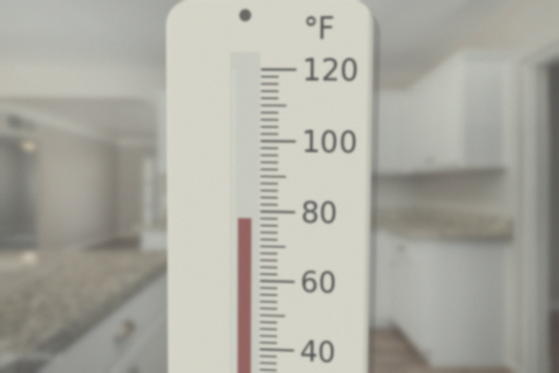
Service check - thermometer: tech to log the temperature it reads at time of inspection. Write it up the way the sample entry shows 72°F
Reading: 78°F
